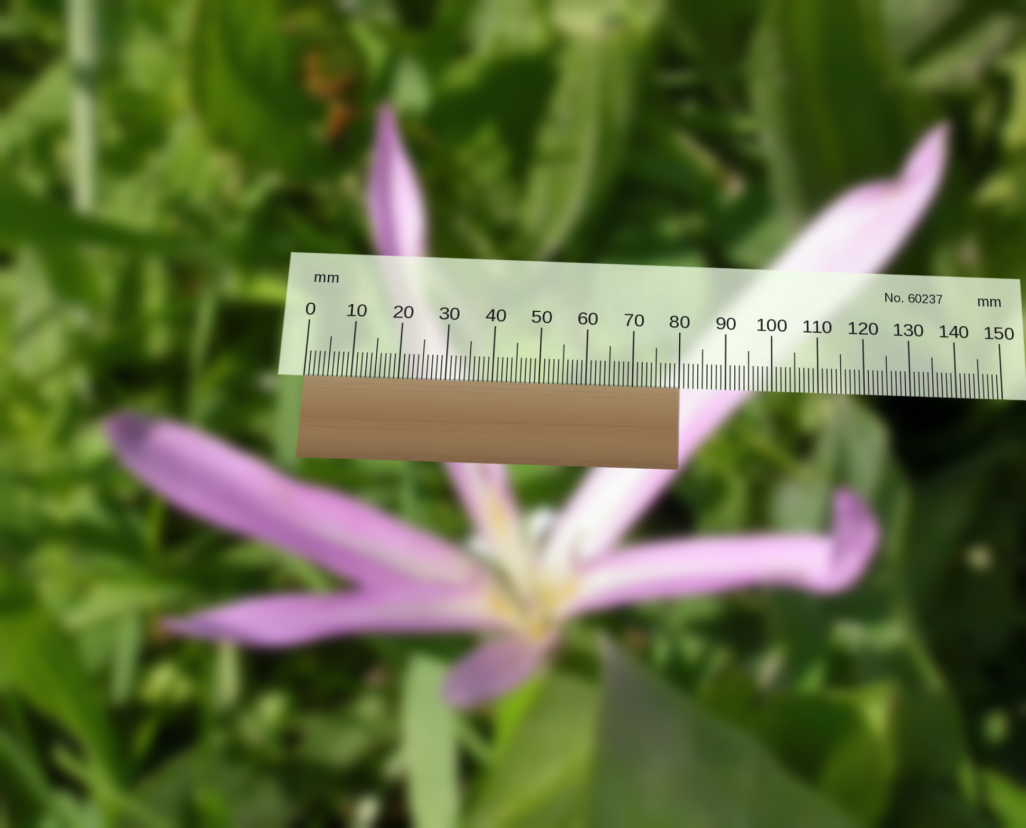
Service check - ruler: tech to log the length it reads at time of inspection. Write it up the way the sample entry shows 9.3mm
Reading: 80mm
